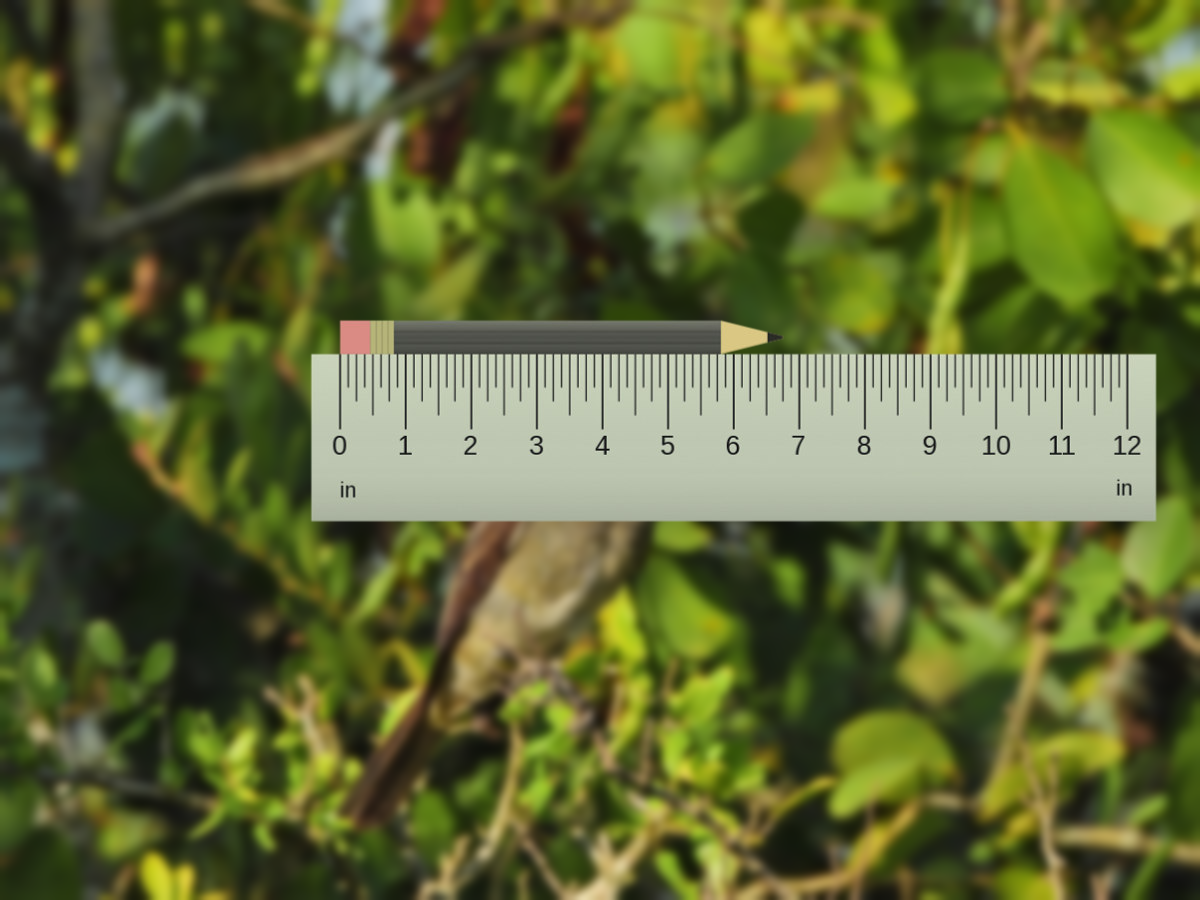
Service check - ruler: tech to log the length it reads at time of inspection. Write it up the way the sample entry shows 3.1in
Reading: 6.75in
